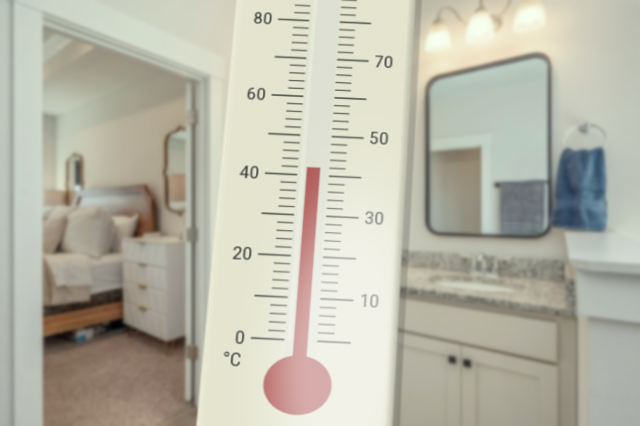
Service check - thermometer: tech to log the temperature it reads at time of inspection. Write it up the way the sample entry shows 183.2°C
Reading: 42°C
